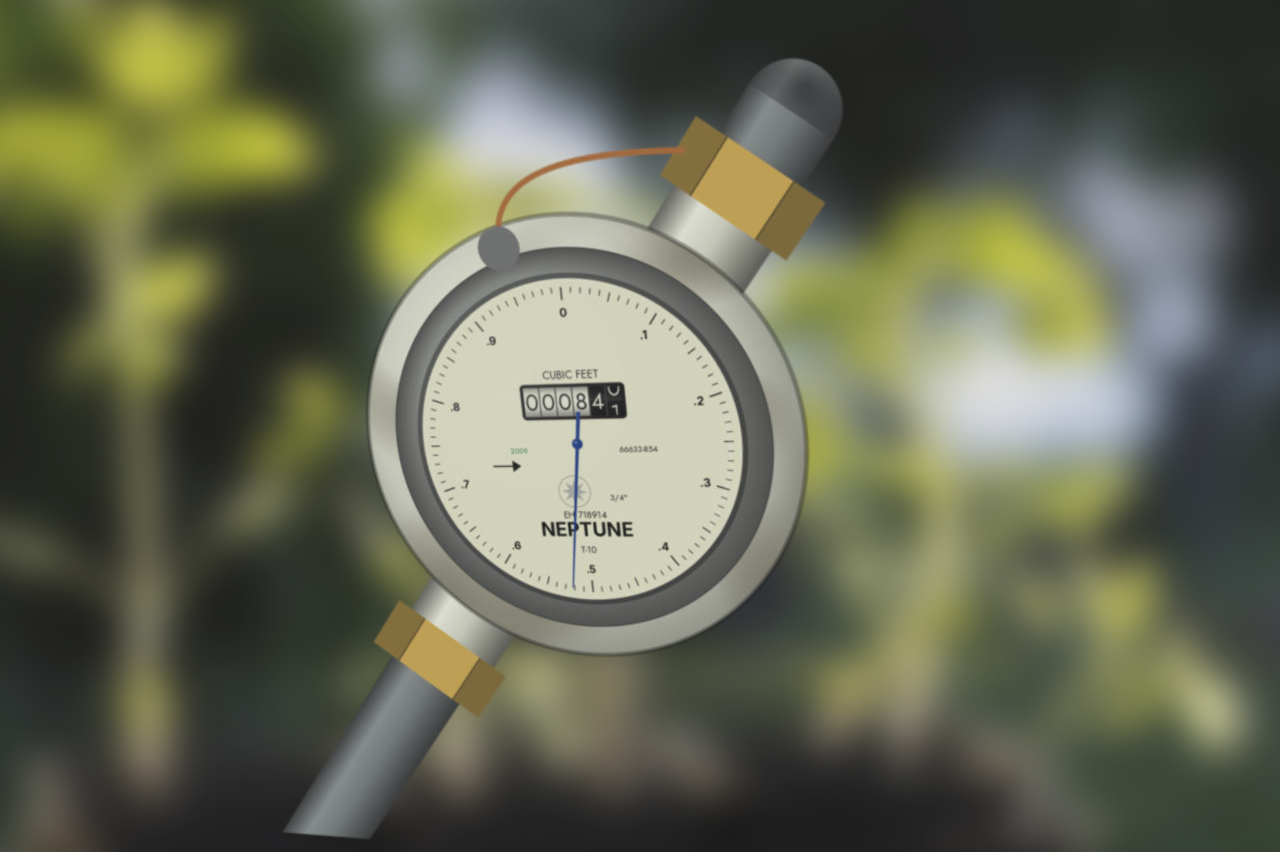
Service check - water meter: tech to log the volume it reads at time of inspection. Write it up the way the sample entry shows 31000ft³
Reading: 840.52ft³
